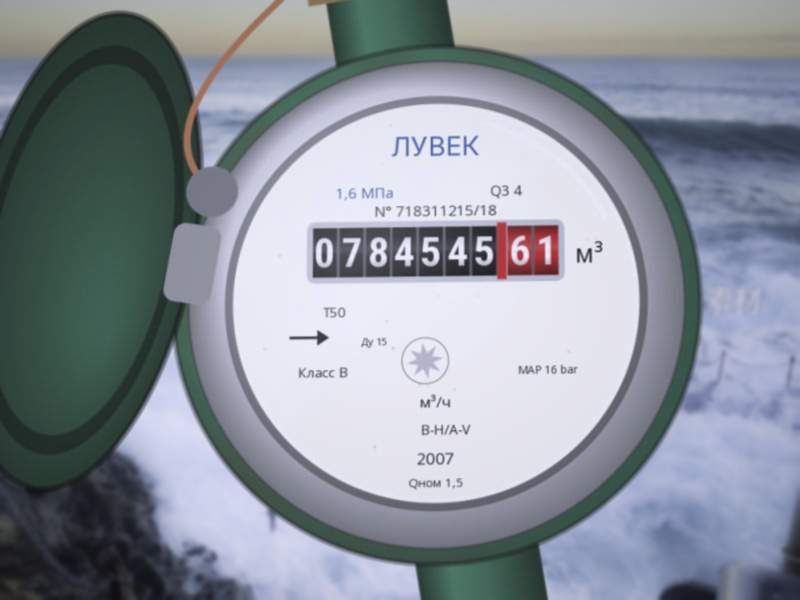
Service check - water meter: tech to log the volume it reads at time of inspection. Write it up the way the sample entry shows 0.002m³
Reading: 784545.61m³
